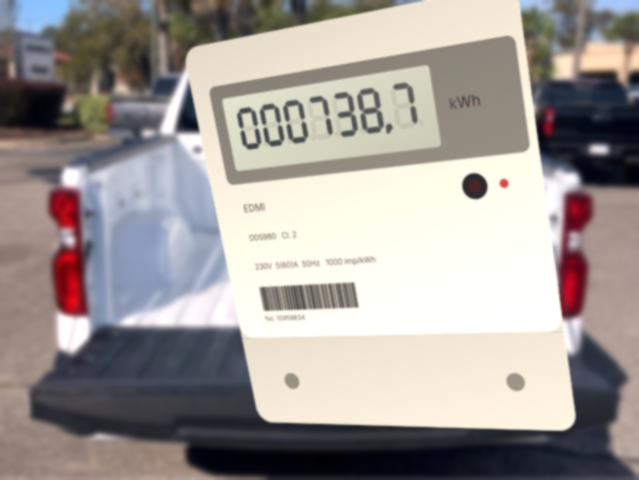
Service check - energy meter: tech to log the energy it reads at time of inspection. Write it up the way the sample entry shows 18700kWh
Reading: 738.7kWh
